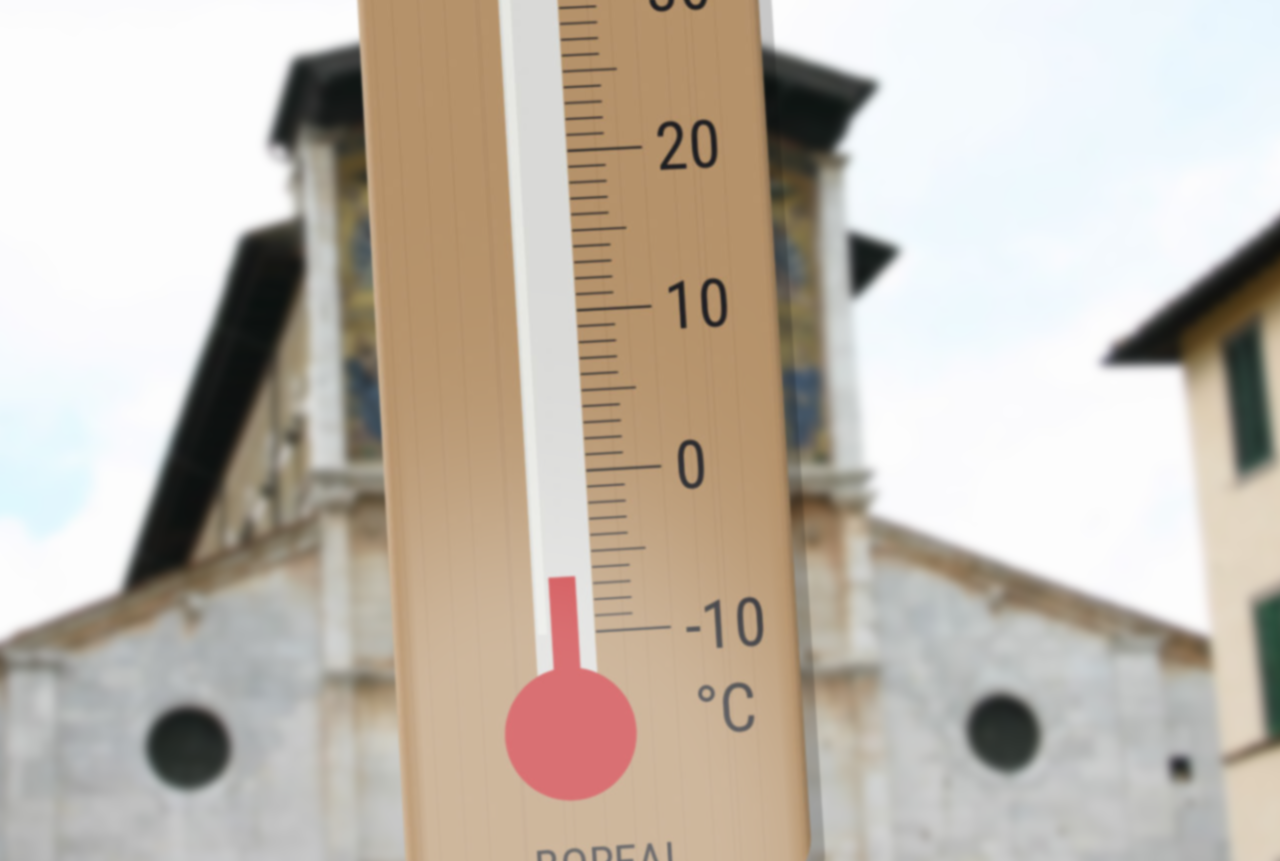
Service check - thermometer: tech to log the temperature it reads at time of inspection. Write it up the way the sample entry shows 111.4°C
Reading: -6.5°C
